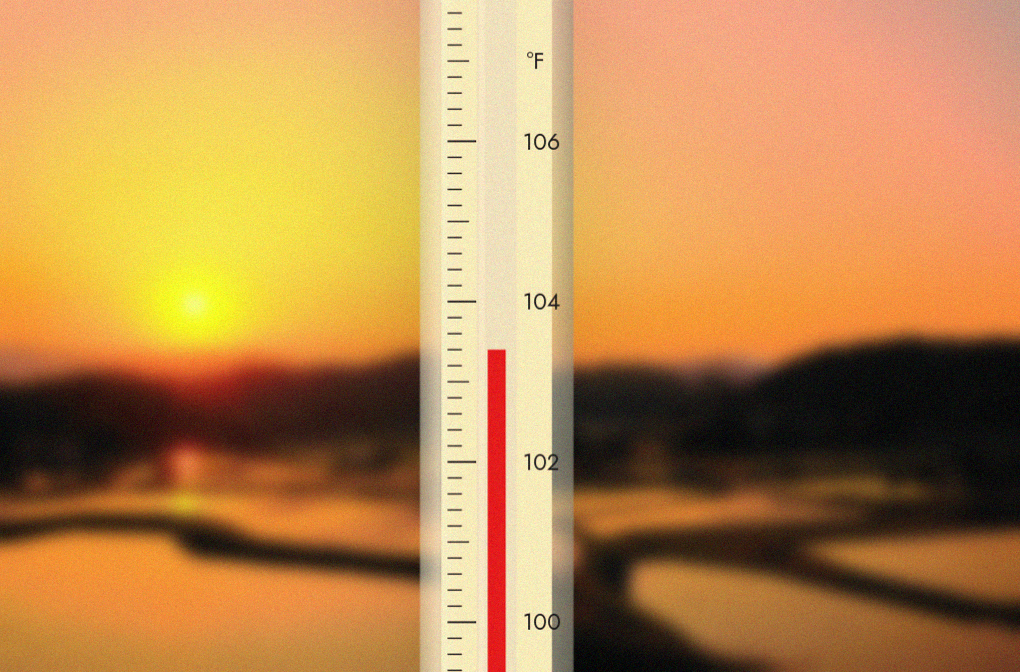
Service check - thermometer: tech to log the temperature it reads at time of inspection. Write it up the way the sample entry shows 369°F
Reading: 103.4°F
